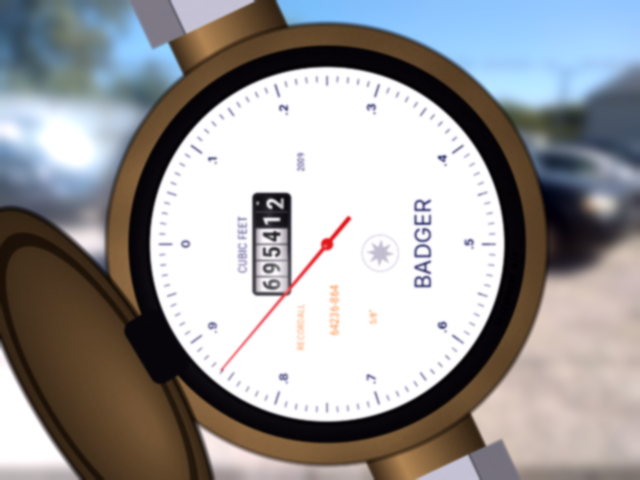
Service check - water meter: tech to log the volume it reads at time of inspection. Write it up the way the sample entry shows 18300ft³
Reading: 695411.86ft³
